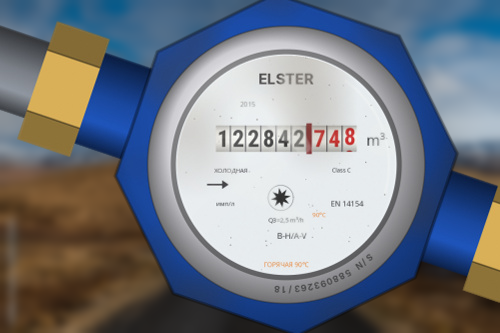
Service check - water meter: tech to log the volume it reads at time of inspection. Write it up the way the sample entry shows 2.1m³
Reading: 122842.748m³
